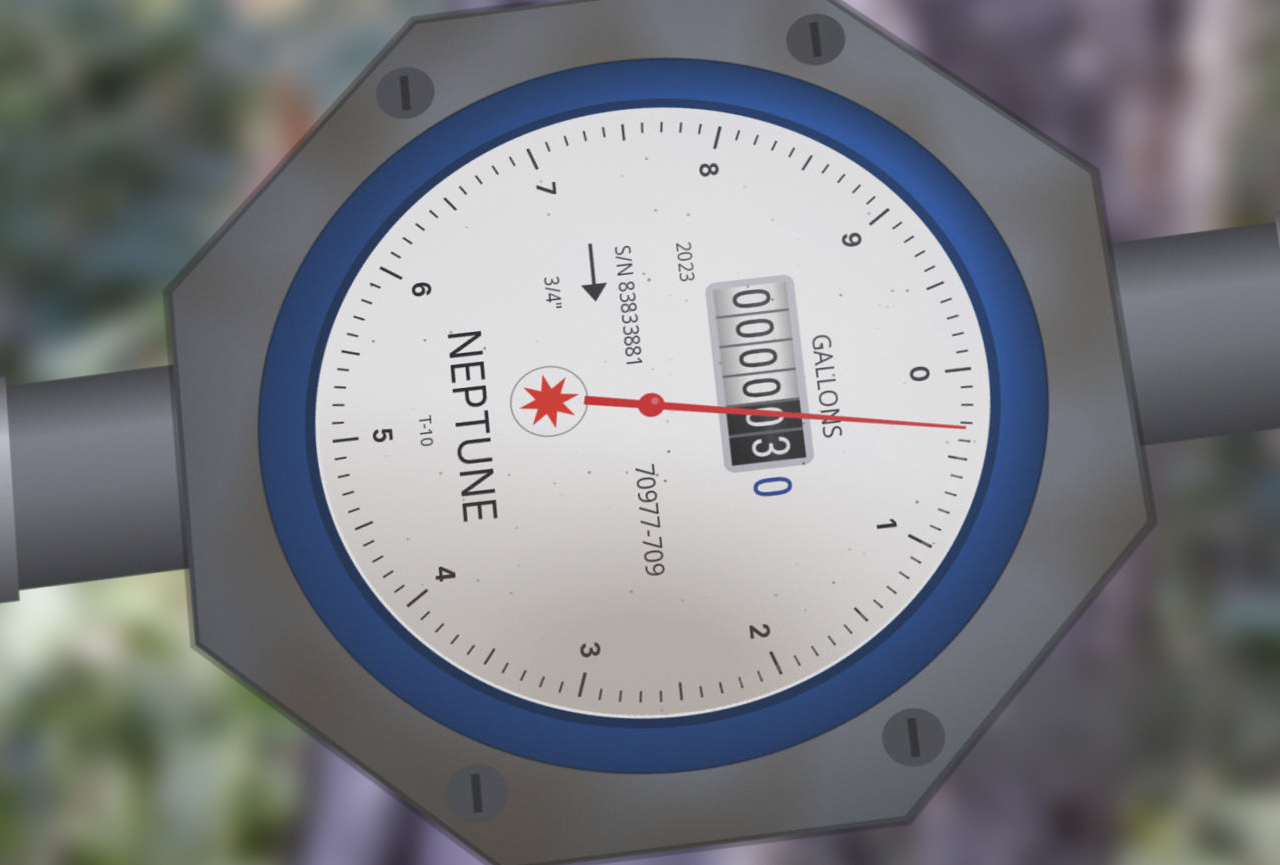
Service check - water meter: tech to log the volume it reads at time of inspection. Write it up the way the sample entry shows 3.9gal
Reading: 30.3gal
